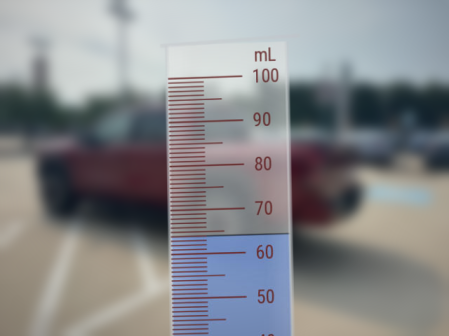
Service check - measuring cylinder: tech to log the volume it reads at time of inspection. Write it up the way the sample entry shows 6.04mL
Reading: 64mL
